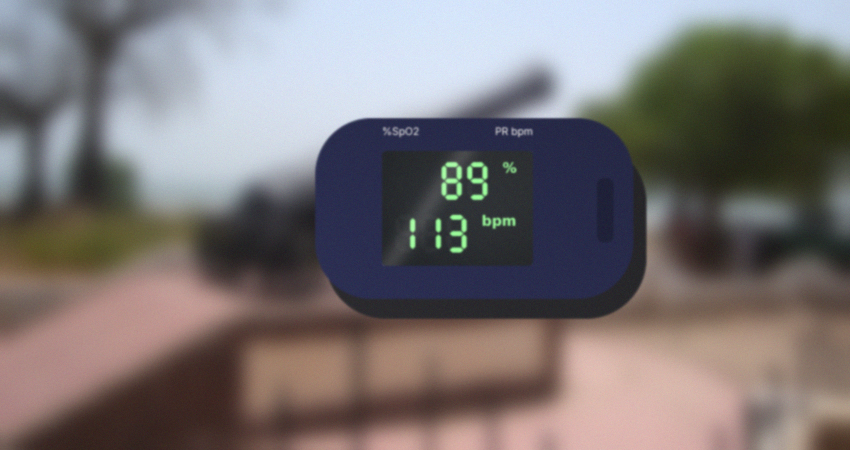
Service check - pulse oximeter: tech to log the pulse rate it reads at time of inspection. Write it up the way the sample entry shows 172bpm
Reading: 113bpm
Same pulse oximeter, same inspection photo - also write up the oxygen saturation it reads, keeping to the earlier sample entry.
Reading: 89%
